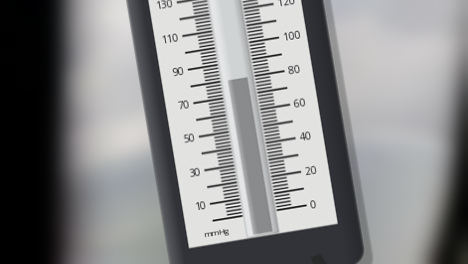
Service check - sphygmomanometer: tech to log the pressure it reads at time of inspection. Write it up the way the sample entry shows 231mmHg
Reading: 80mmHg
